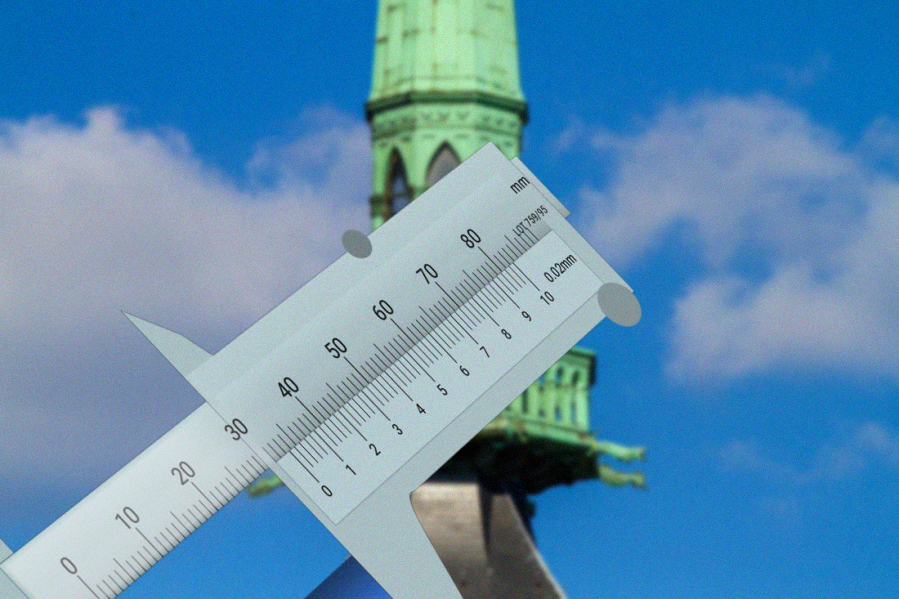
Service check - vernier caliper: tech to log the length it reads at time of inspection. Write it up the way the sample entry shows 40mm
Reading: 33.6mm
